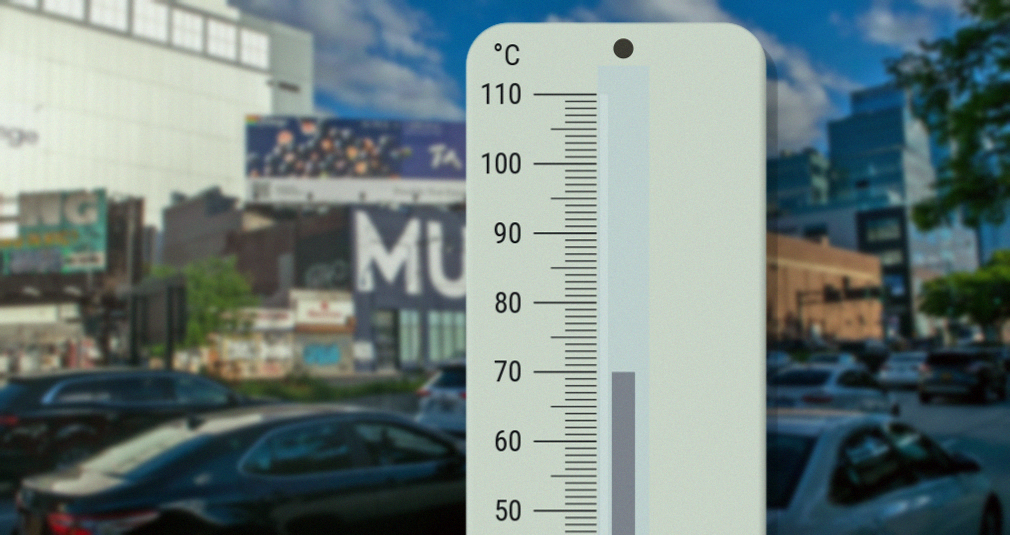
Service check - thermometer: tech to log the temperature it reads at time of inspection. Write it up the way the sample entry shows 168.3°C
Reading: 70°C
